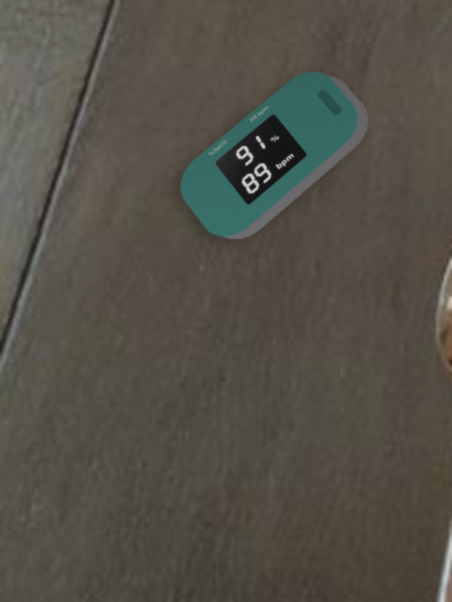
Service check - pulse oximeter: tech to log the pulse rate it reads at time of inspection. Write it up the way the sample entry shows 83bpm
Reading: 89bpm
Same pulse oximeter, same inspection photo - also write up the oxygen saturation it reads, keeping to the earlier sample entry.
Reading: 91%
